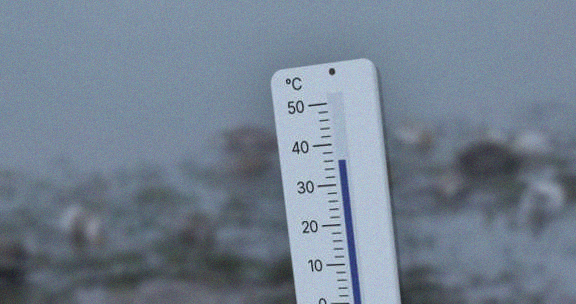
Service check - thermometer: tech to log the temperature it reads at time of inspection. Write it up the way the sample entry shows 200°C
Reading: 36°C
